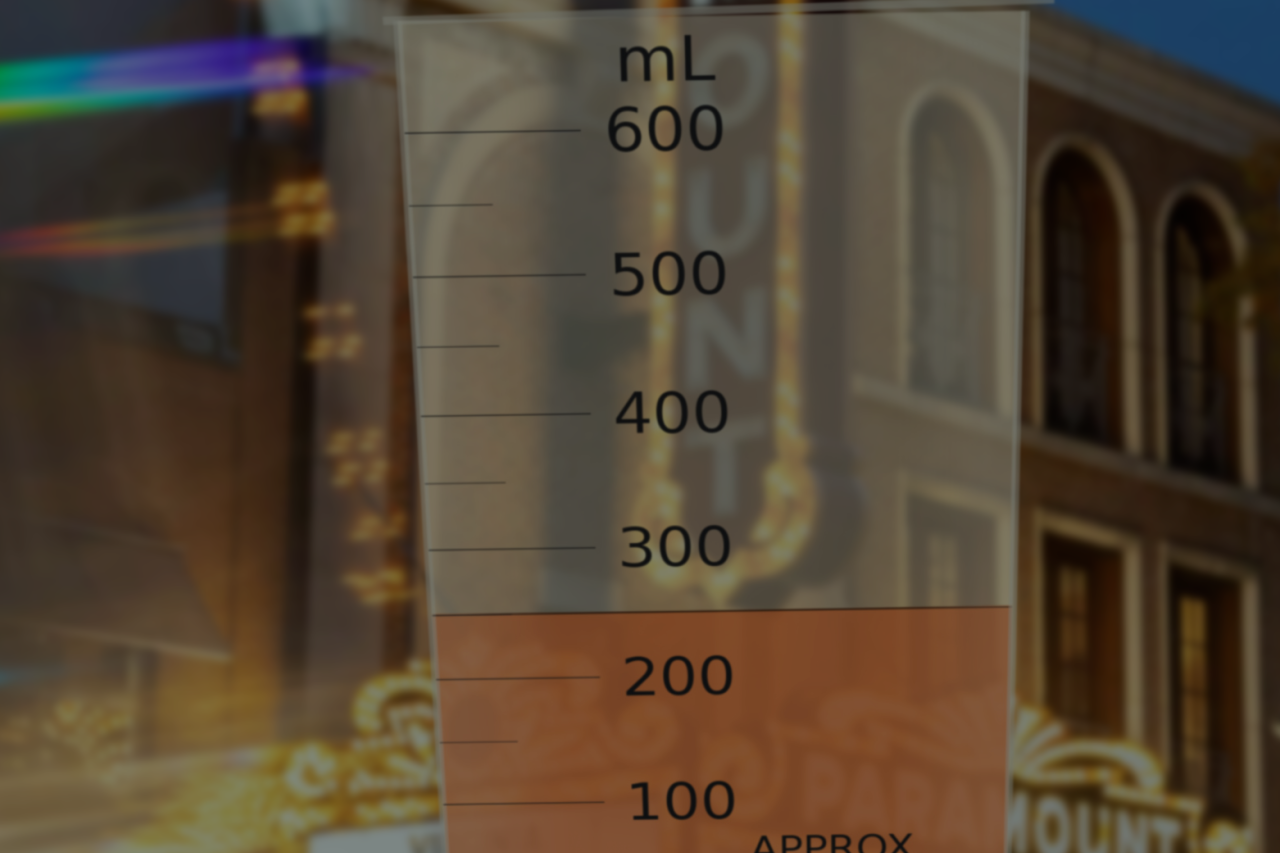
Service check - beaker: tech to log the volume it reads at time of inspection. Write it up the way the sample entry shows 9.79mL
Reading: 250mL
